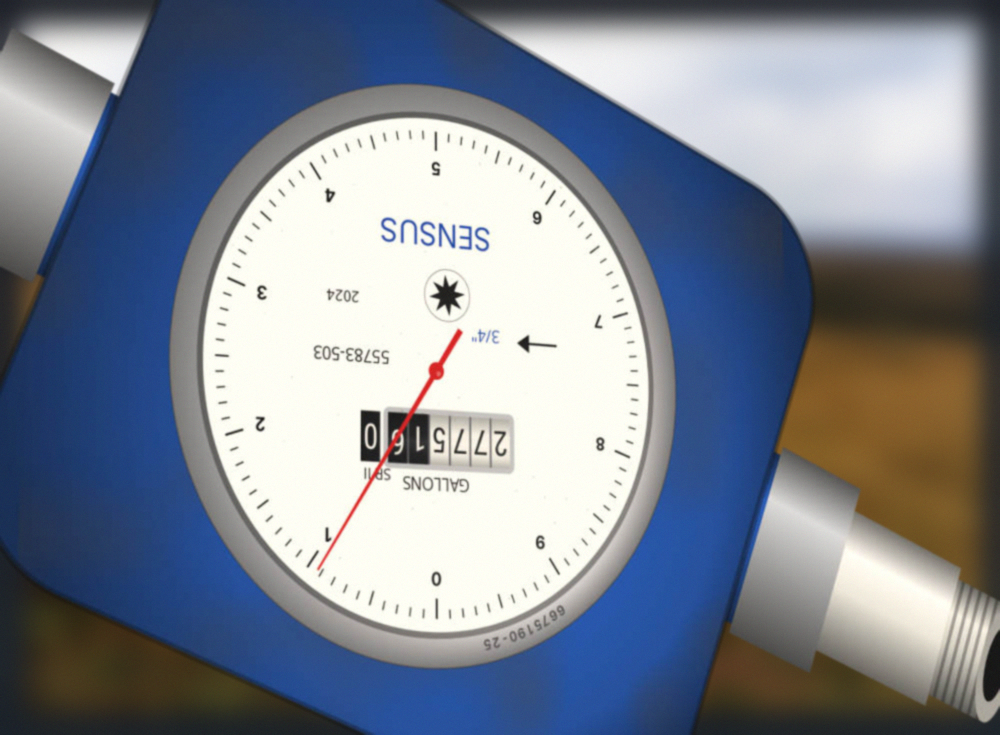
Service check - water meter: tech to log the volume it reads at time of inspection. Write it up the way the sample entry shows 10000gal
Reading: 2775160.9gal
